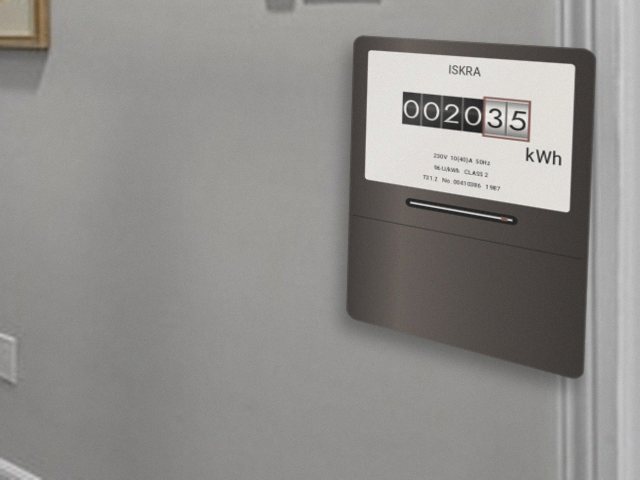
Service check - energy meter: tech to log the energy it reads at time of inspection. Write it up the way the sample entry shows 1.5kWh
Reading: 20.35kWh
